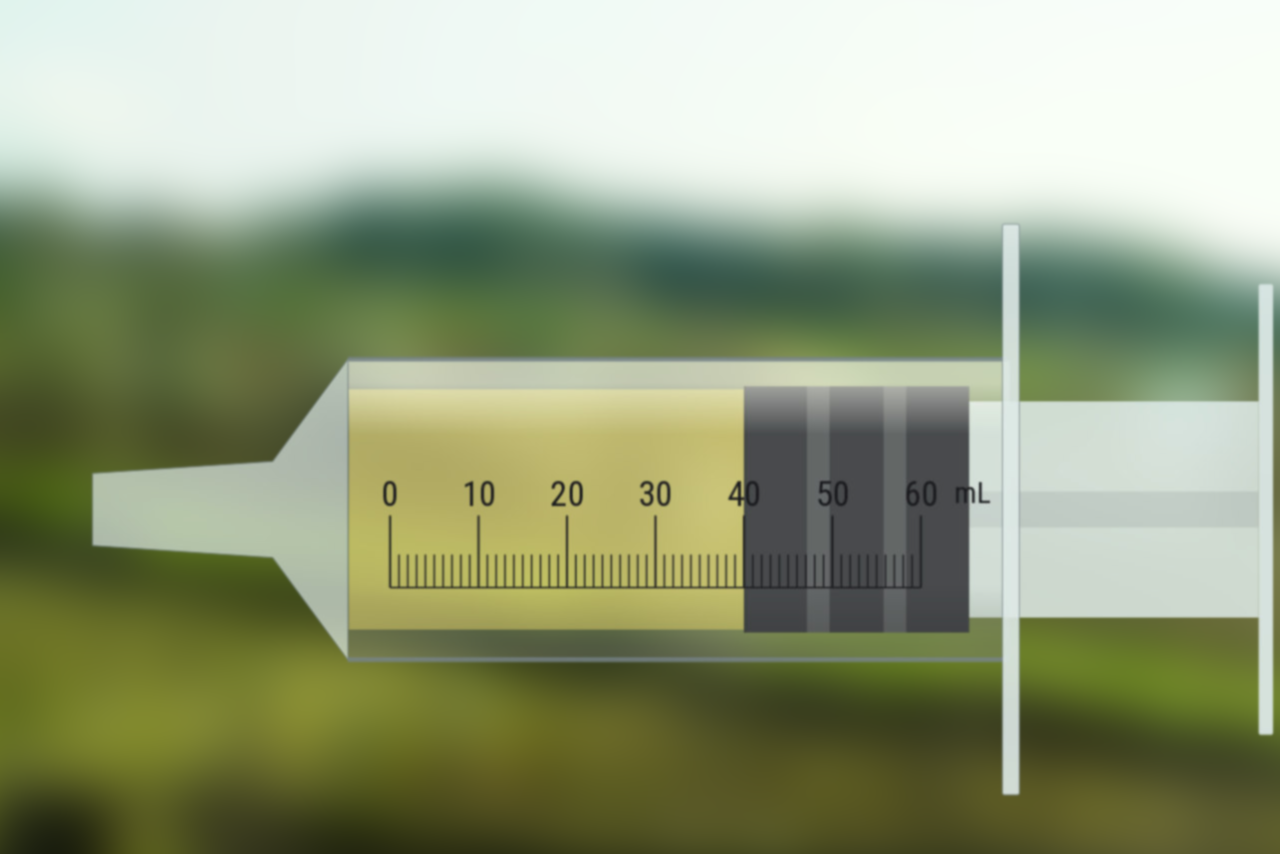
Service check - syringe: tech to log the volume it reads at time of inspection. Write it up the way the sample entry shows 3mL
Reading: 40mL
